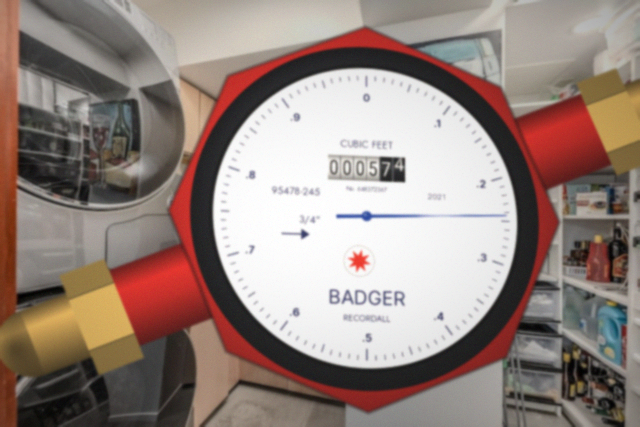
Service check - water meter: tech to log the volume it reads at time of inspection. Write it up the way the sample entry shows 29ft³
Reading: 574.24ft³
